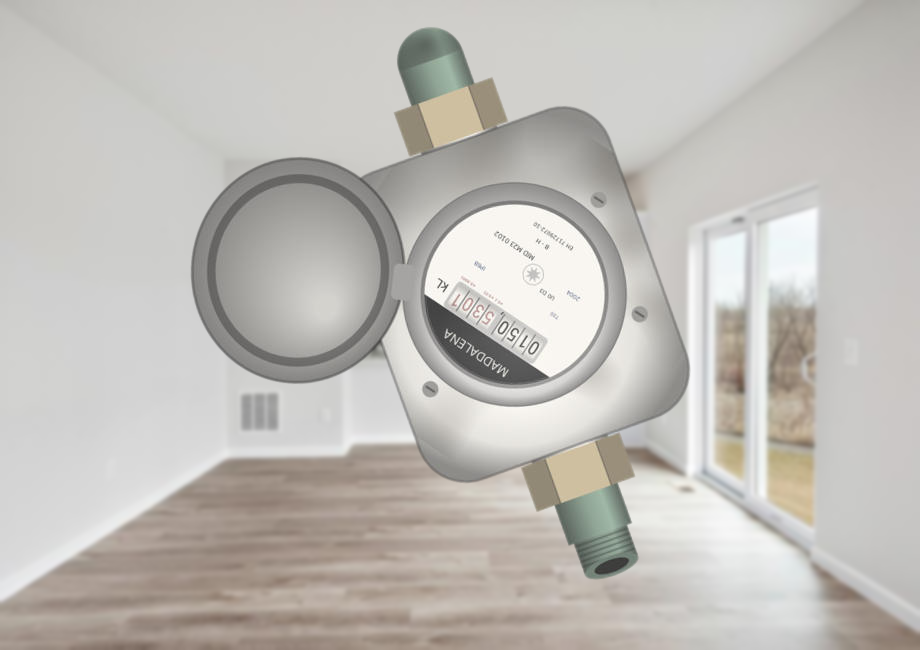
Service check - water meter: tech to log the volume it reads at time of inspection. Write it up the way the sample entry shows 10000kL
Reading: 150.5301kL
